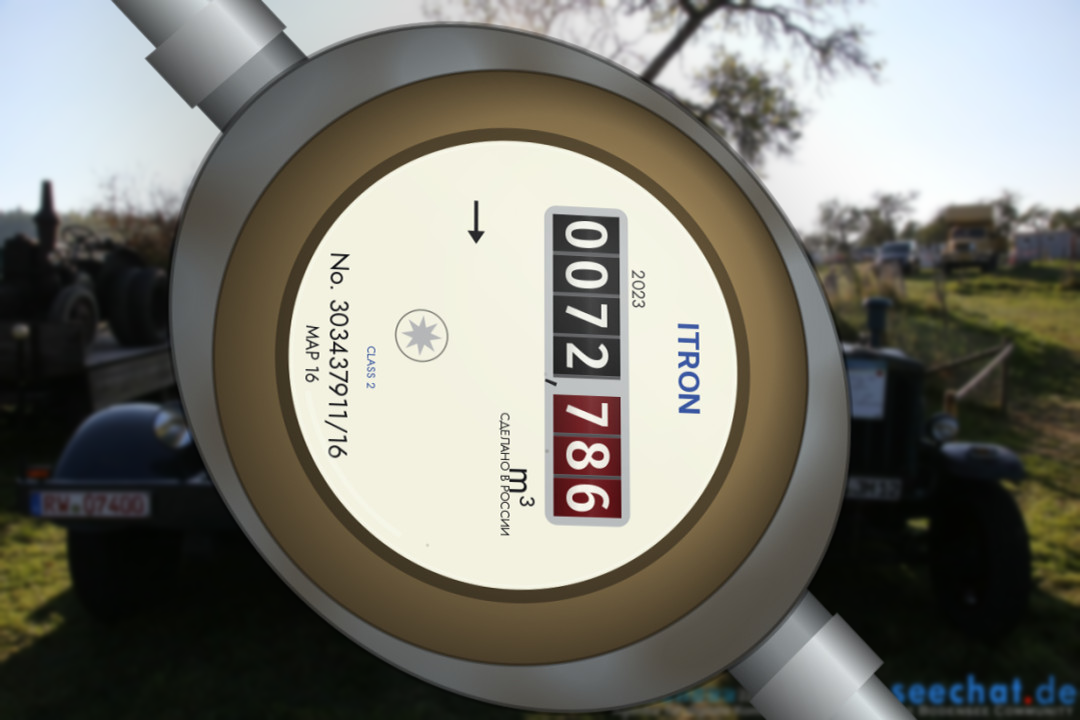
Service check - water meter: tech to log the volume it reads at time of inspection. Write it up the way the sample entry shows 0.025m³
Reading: 72.786m³
